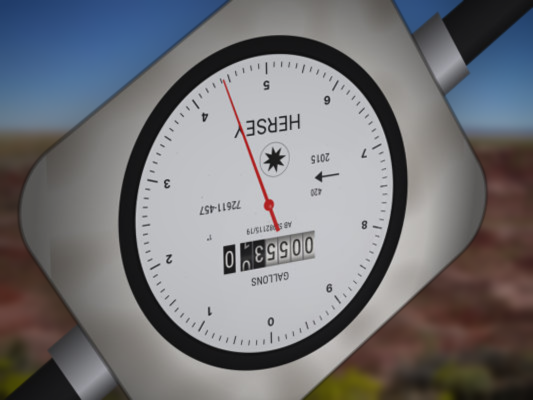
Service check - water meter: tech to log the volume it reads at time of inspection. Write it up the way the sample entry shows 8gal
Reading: 55304.4gal
